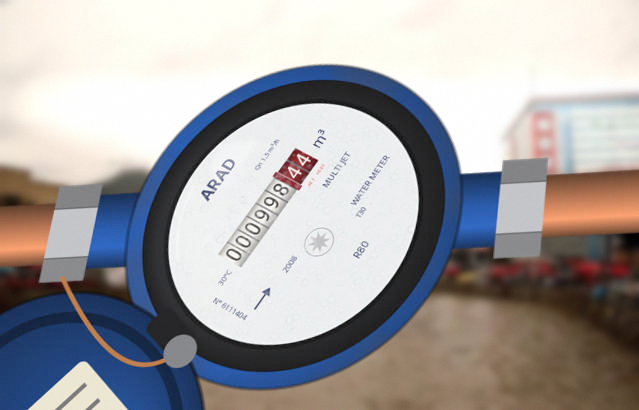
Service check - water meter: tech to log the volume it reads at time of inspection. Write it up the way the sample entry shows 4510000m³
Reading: 998.44m³
